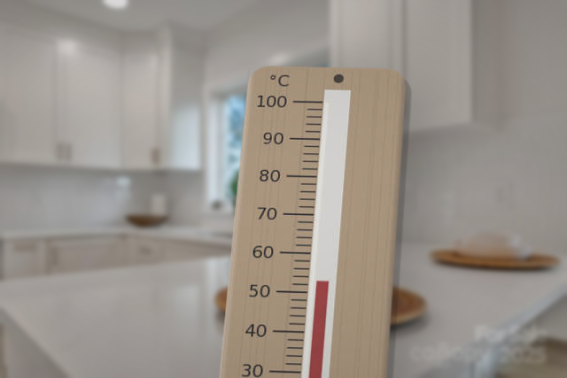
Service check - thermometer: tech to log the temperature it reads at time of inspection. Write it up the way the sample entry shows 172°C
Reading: 53°C
